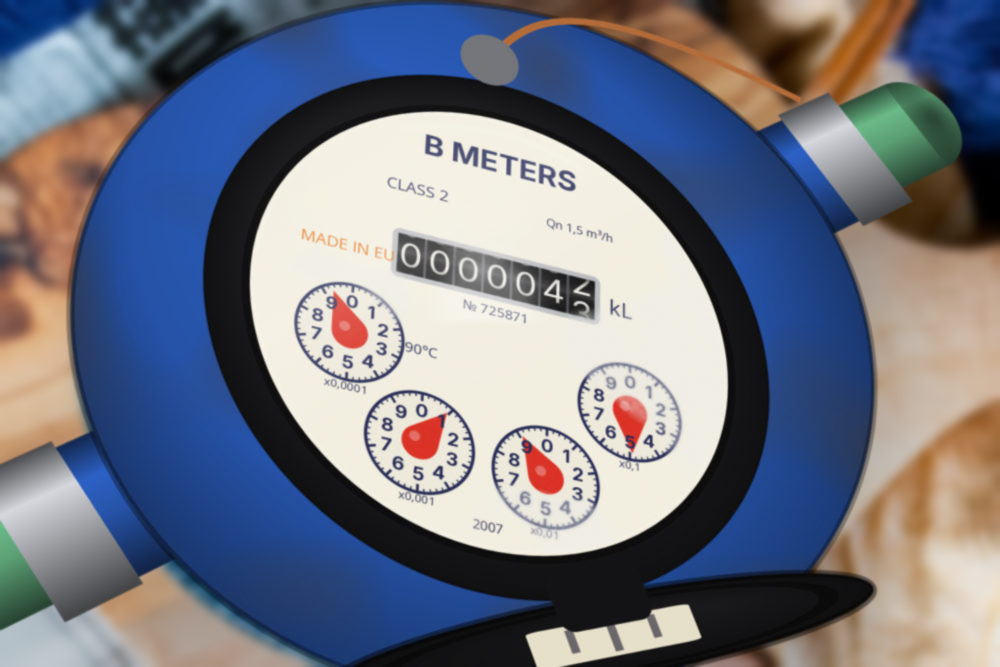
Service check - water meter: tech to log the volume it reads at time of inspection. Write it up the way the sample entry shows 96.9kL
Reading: 42.4909kL
